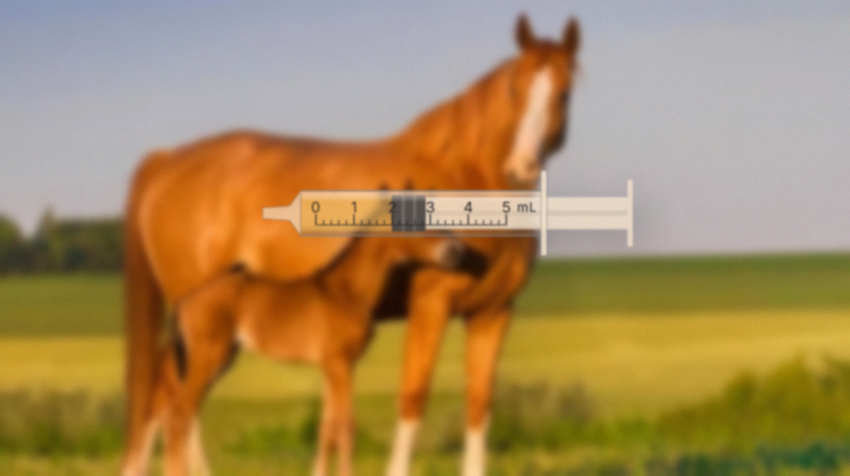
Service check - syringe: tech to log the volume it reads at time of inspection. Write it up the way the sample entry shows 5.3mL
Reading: 2mL
